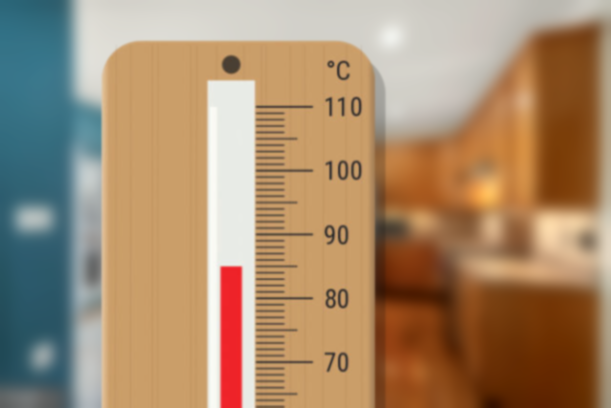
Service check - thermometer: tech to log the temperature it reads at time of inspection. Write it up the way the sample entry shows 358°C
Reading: 85°C
